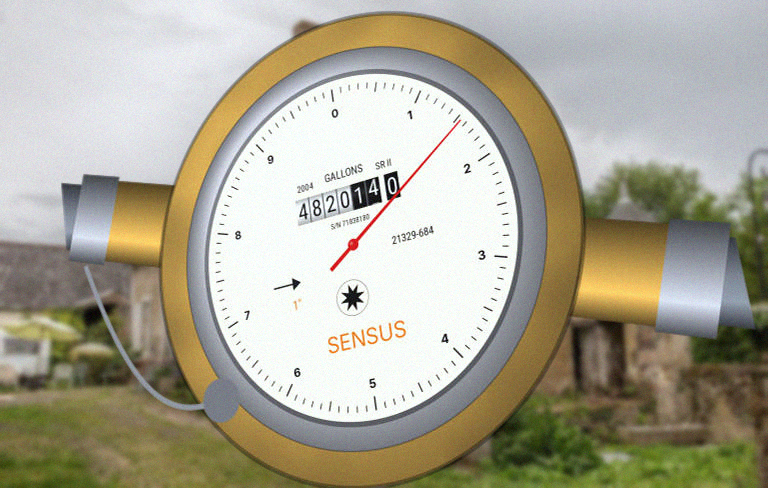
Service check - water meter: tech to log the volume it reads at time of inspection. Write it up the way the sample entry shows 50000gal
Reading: 4820141.5gal
